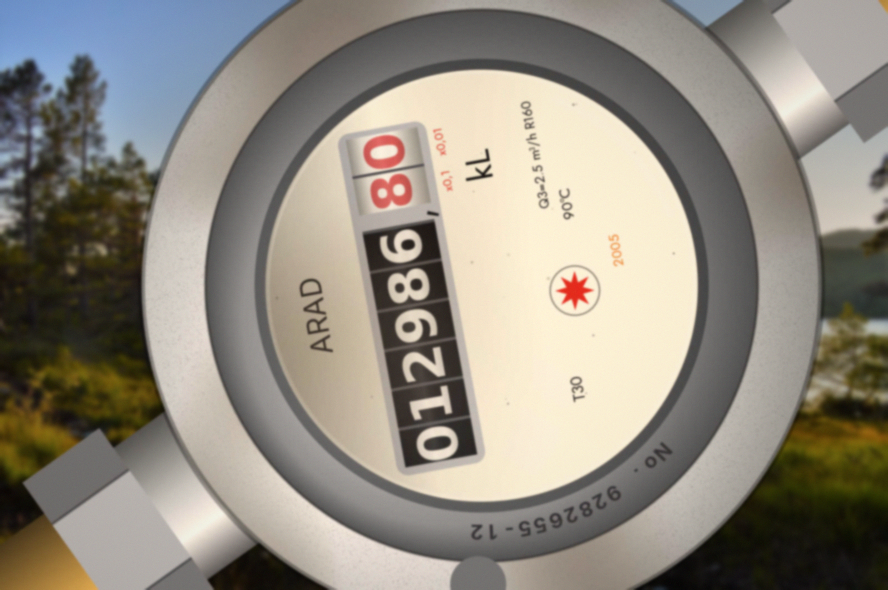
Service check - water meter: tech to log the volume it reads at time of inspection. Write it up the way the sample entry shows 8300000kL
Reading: 12986.80kL
